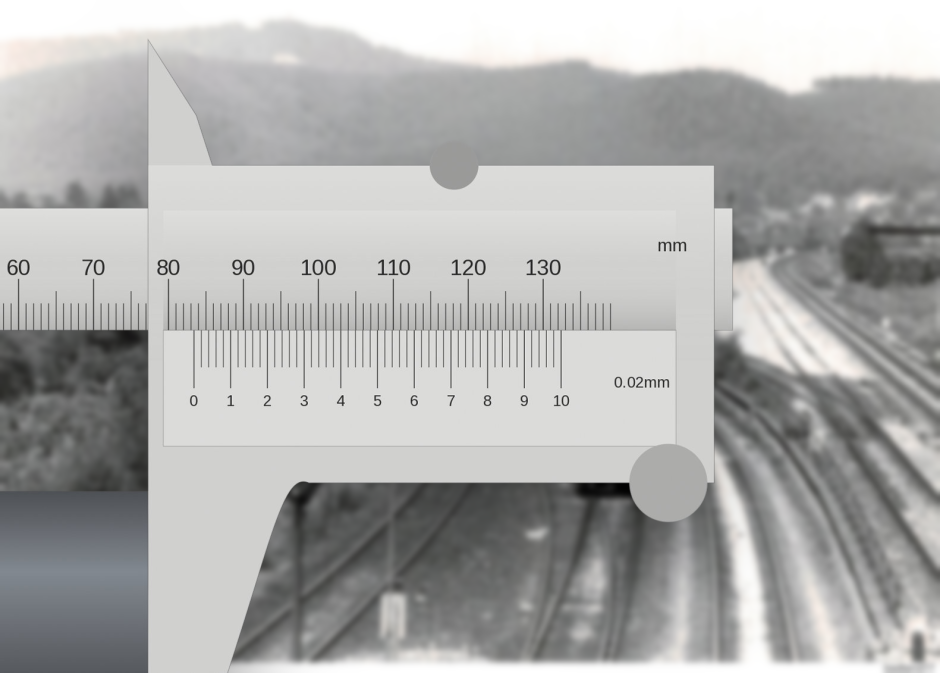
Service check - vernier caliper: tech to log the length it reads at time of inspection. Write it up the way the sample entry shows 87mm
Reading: 83.4mm
